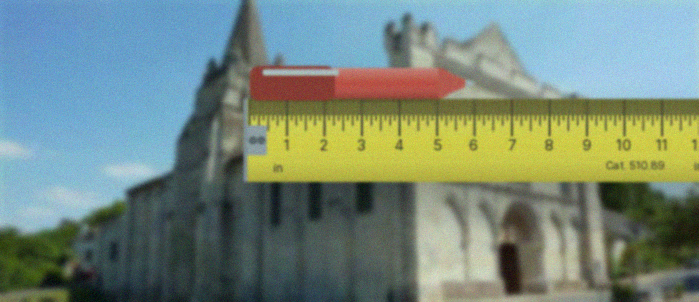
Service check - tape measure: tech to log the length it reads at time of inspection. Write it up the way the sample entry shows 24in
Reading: 6in
